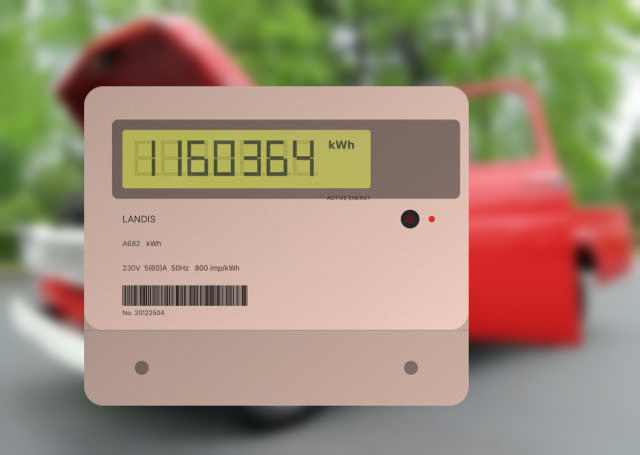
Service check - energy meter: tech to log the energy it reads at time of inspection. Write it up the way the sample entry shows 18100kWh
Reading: 1160364kWh
